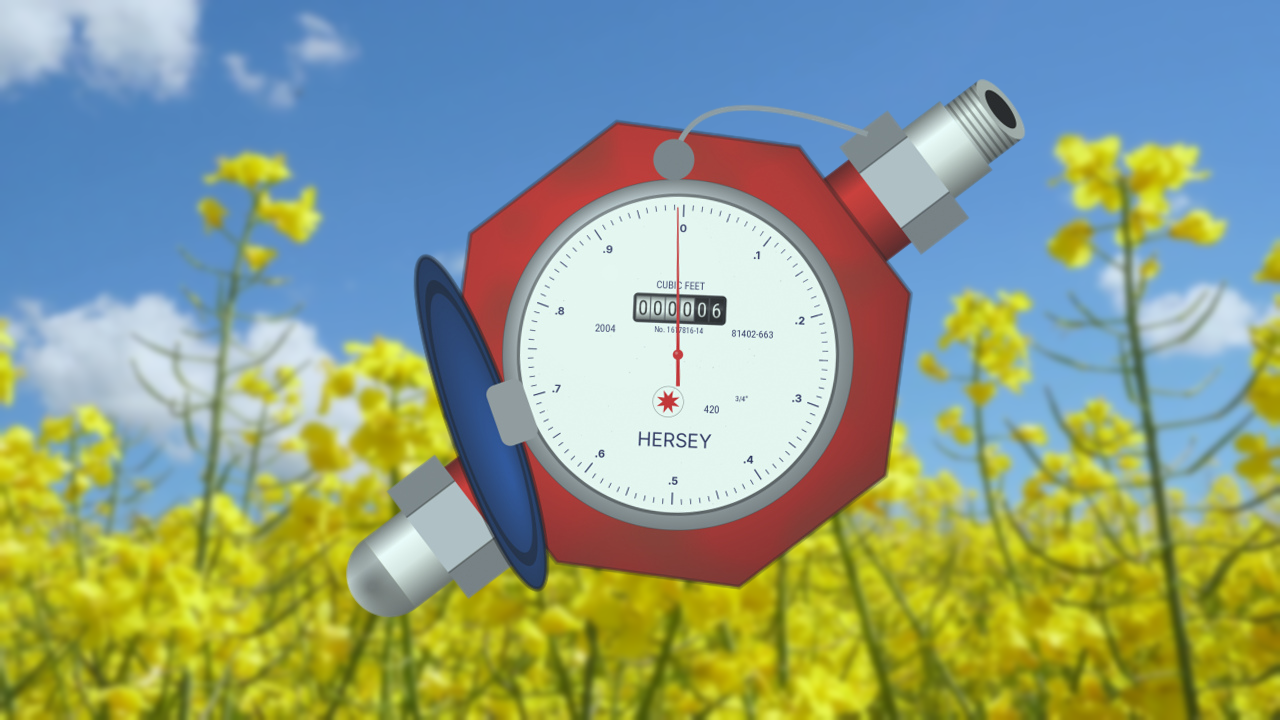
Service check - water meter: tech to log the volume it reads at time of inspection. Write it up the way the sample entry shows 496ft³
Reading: 5.99ft³
